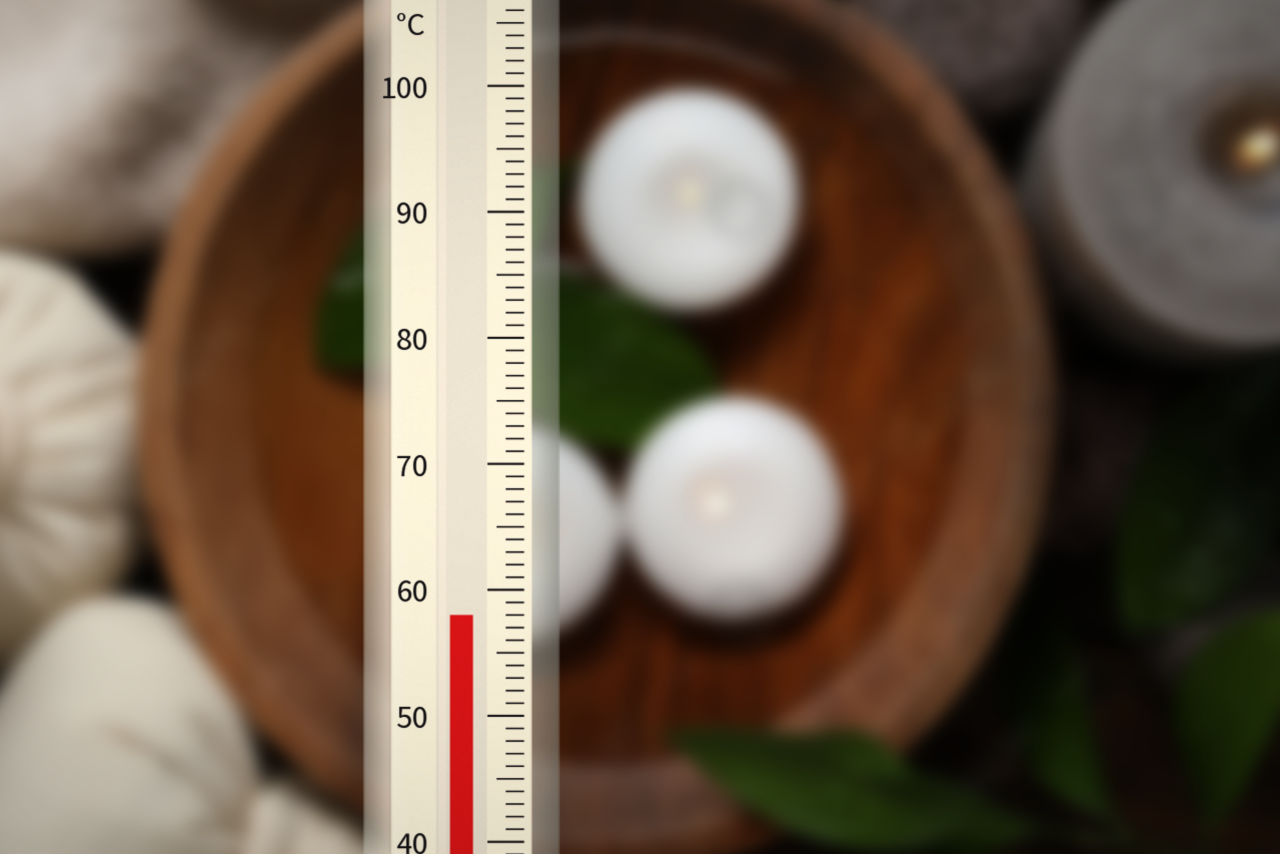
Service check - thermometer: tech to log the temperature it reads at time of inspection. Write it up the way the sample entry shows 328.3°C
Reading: 58°C
